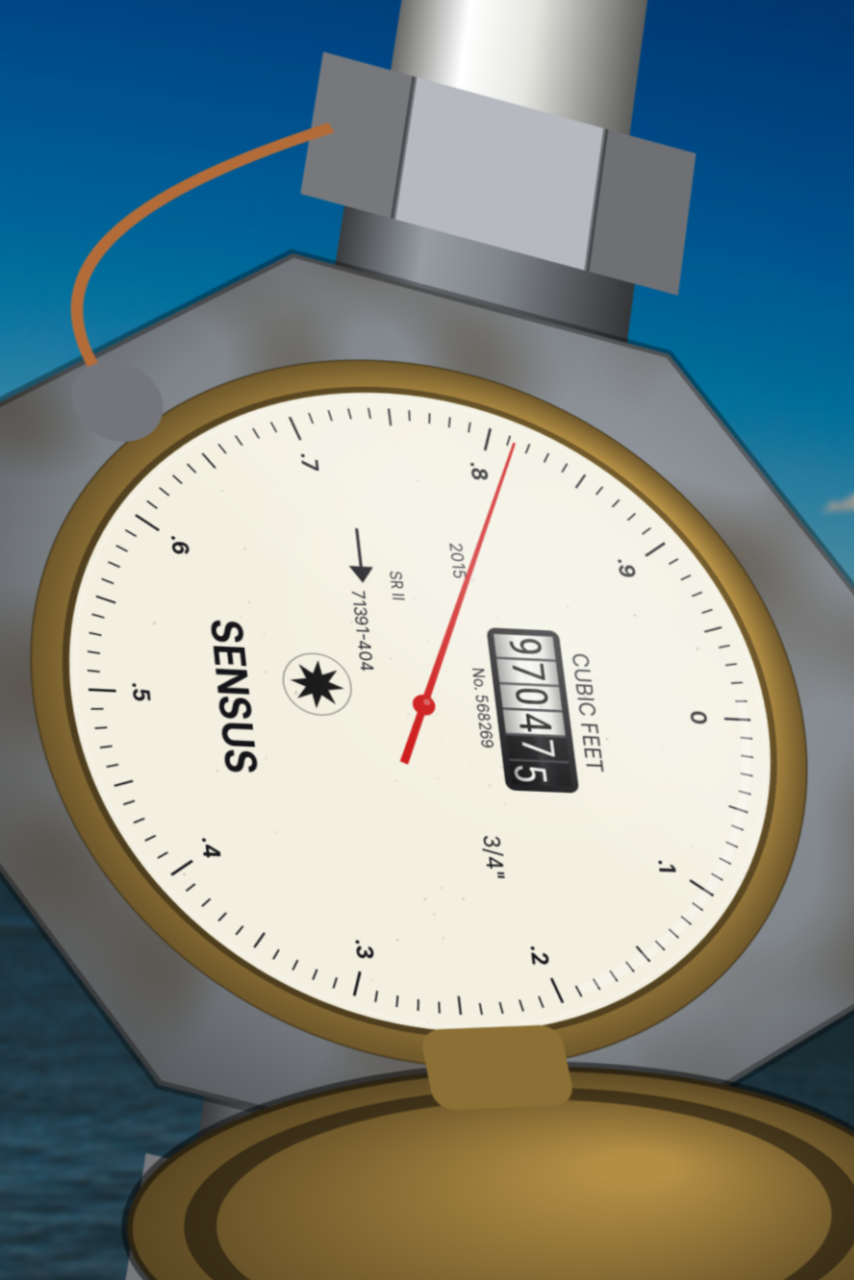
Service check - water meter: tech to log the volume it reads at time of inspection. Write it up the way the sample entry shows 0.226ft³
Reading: 970474.81ft³
